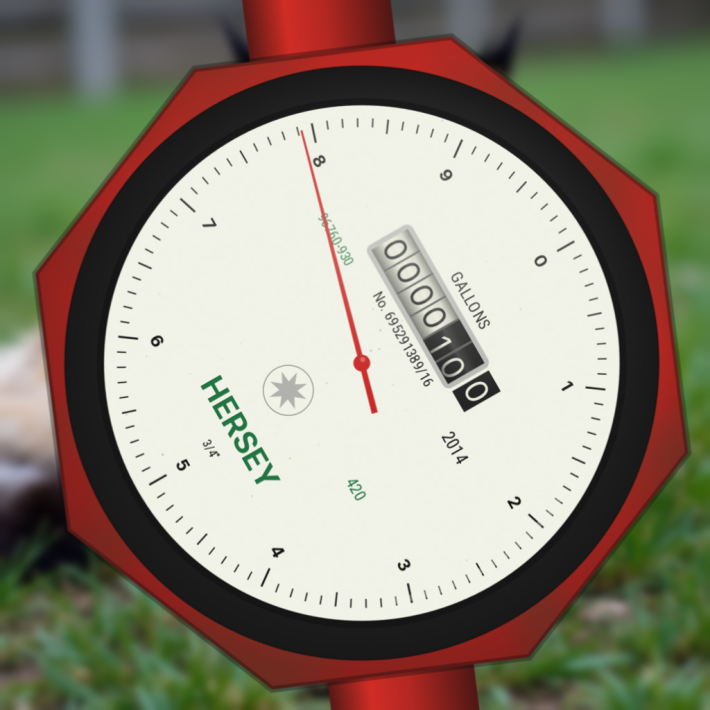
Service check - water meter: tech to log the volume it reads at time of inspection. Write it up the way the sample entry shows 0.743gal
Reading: 97.9gal
